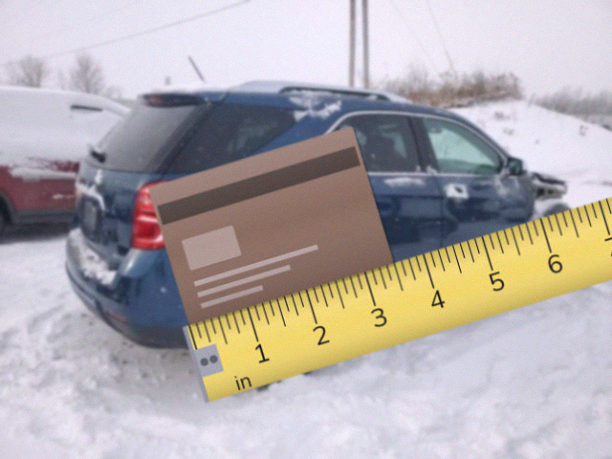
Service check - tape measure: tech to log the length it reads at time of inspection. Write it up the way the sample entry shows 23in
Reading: 3.5in
